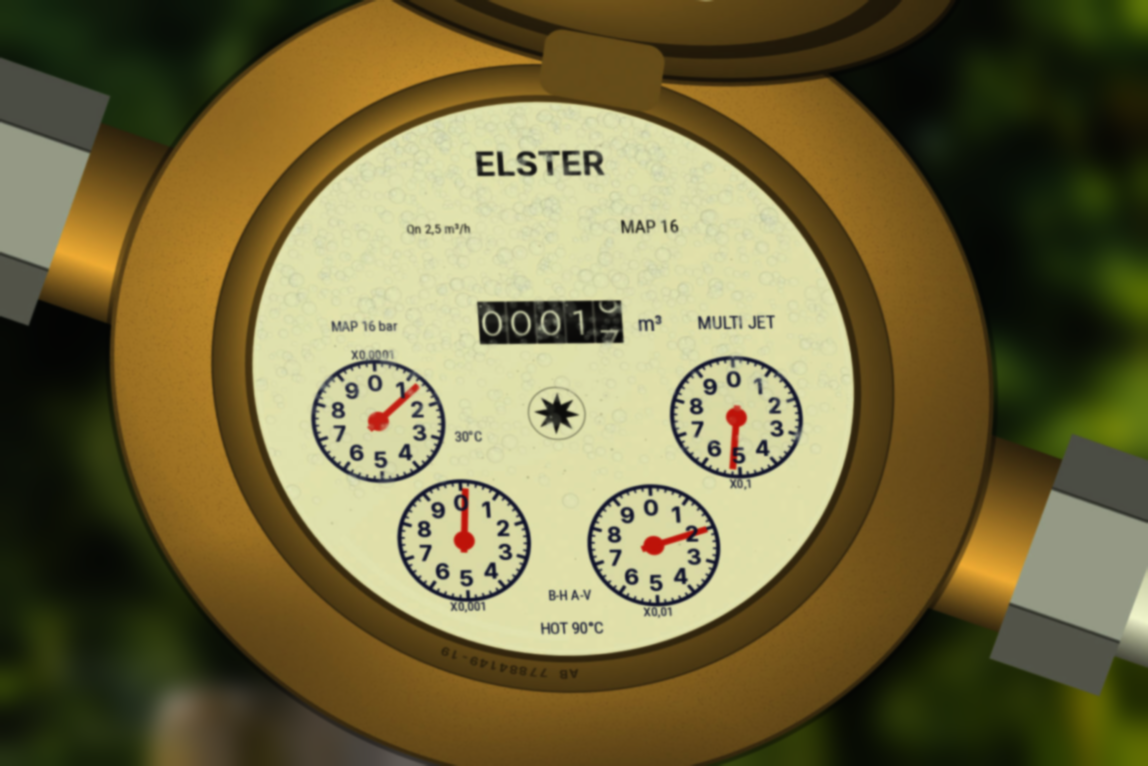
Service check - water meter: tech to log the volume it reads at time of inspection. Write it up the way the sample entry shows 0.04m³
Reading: 16.5201m³
